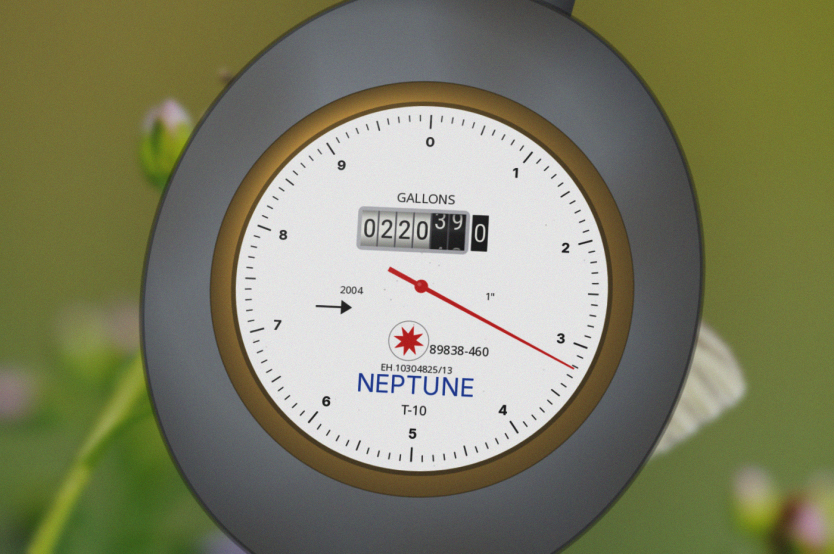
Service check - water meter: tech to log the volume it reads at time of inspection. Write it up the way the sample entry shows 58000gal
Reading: 220393.2gal
